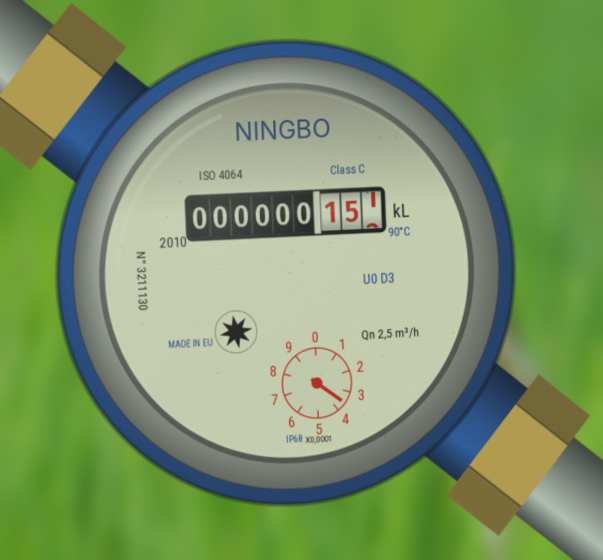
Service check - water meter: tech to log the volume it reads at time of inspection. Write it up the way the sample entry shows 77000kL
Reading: 0.1513kL
